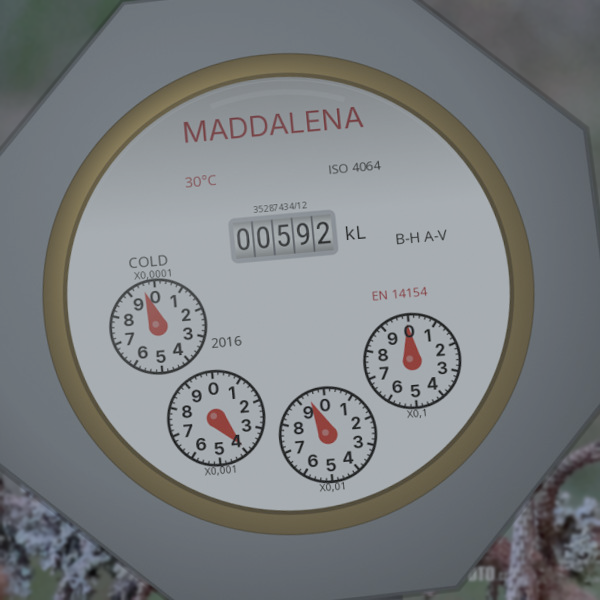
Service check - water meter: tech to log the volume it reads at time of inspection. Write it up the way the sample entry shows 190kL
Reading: 591.9939kL
